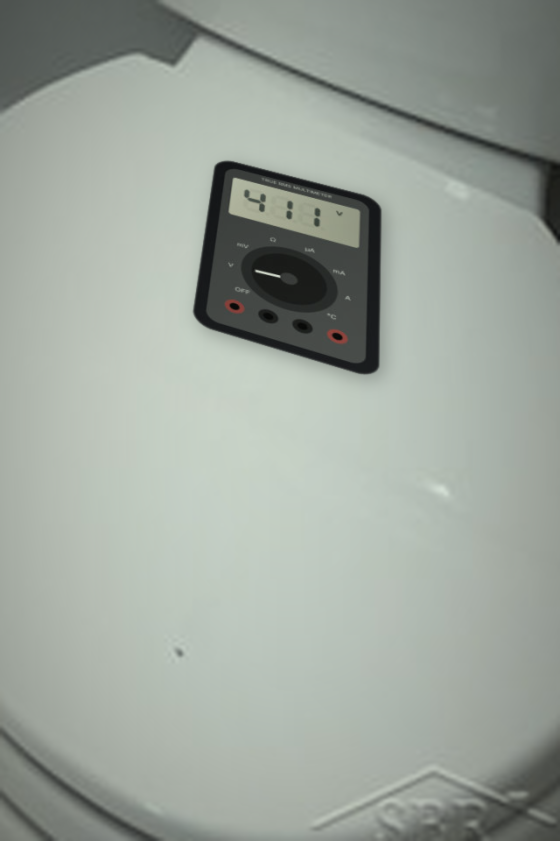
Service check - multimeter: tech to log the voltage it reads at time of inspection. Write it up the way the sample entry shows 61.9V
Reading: 411V
